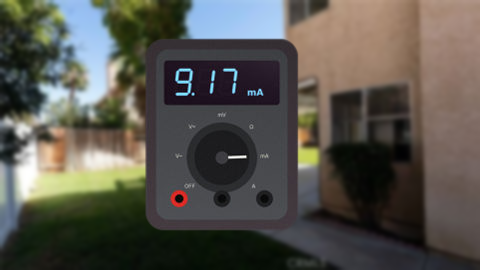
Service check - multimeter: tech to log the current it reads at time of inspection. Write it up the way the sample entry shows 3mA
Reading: 9.17mA
